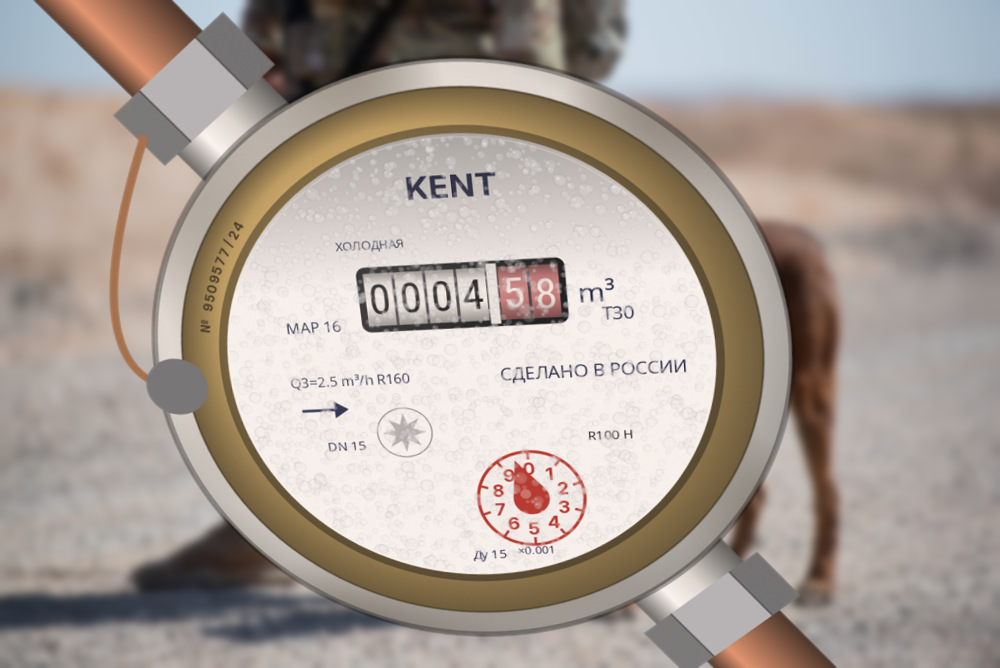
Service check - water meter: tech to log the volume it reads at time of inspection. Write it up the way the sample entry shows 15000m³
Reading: 4.579m³
